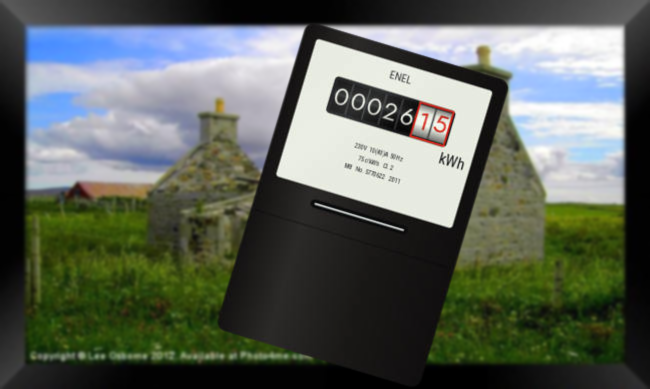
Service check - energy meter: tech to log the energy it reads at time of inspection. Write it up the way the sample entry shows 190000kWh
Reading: 26.15kWh
